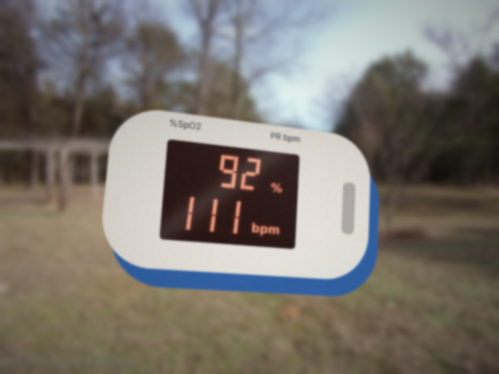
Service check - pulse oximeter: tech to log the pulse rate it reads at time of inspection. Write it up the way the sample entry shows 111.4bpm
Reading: 111bpm
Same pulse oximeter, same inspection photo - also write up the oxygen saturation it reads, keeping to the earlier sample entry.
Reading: 92%
